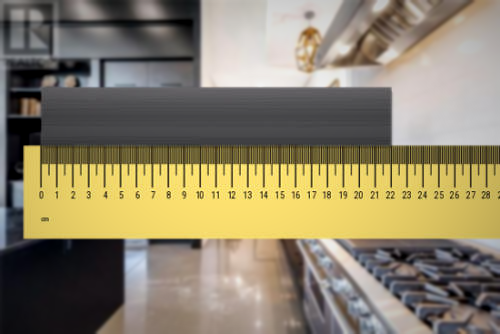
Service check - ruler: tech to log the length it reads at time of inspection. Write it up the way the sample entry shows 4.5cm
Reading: 22cm
